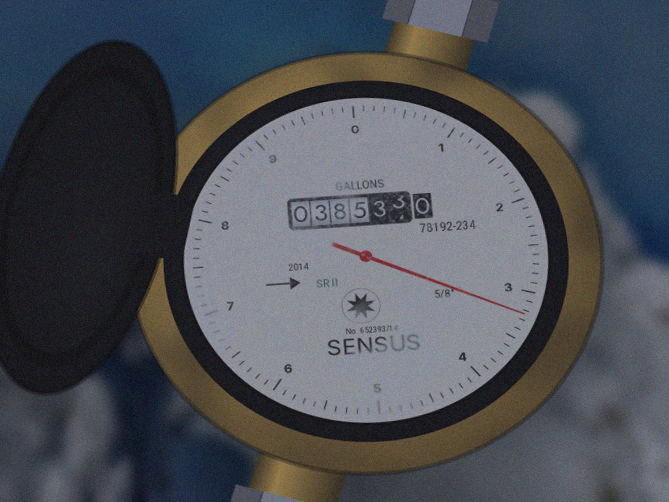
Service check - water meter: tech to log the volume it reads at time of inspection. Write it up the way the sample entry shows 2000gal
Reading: 385333.2gal
